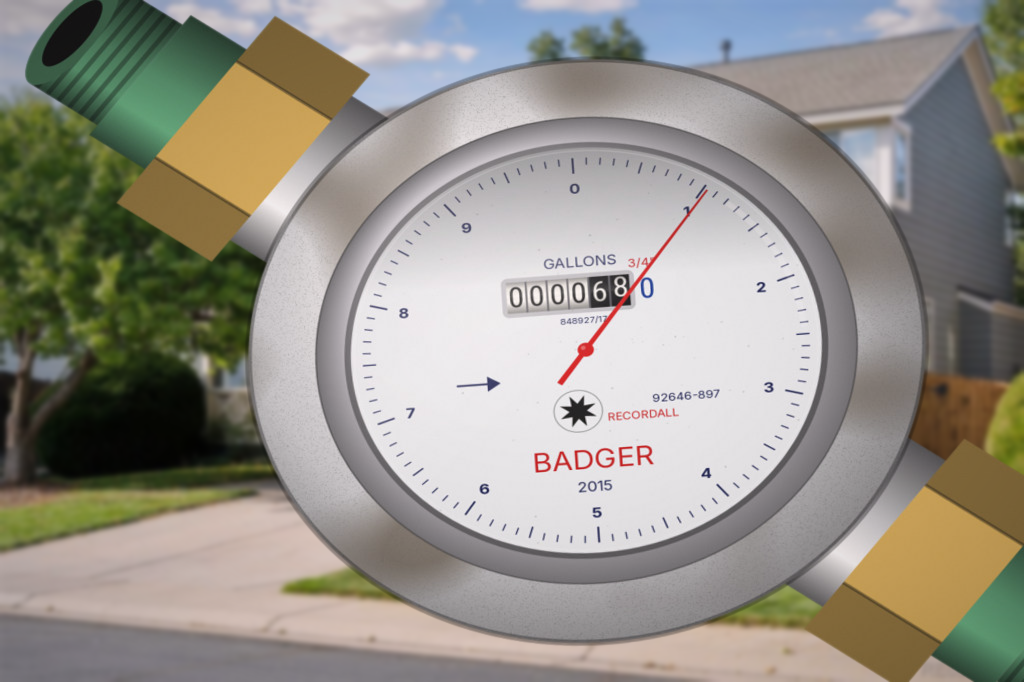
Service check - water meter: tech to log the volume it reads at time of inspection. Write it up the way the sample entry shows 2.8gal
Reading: 681.0gal
